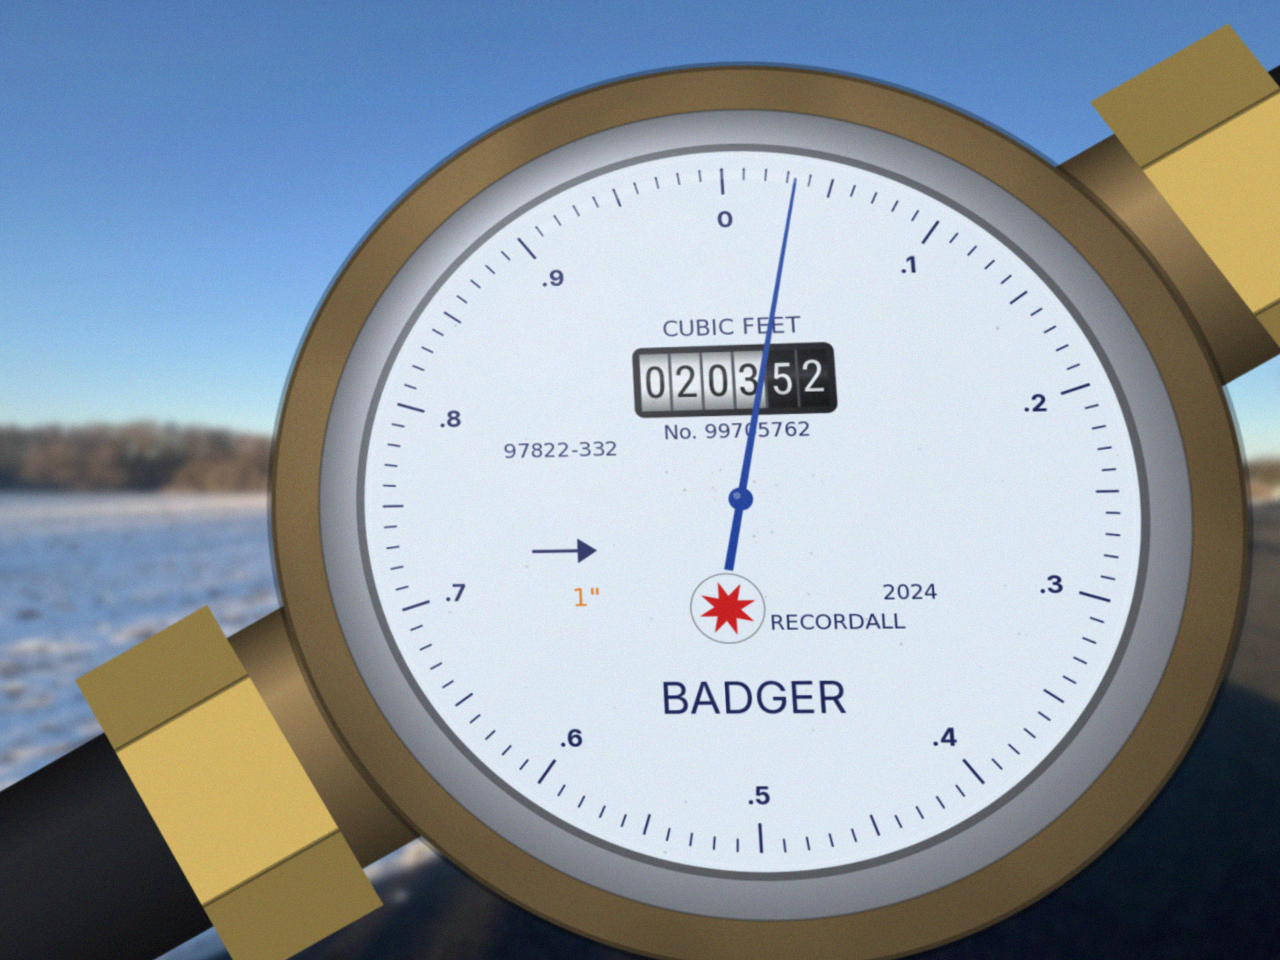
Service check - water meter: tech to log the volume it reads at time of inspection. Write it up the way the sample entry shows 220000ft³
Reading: 20352.03ft³
